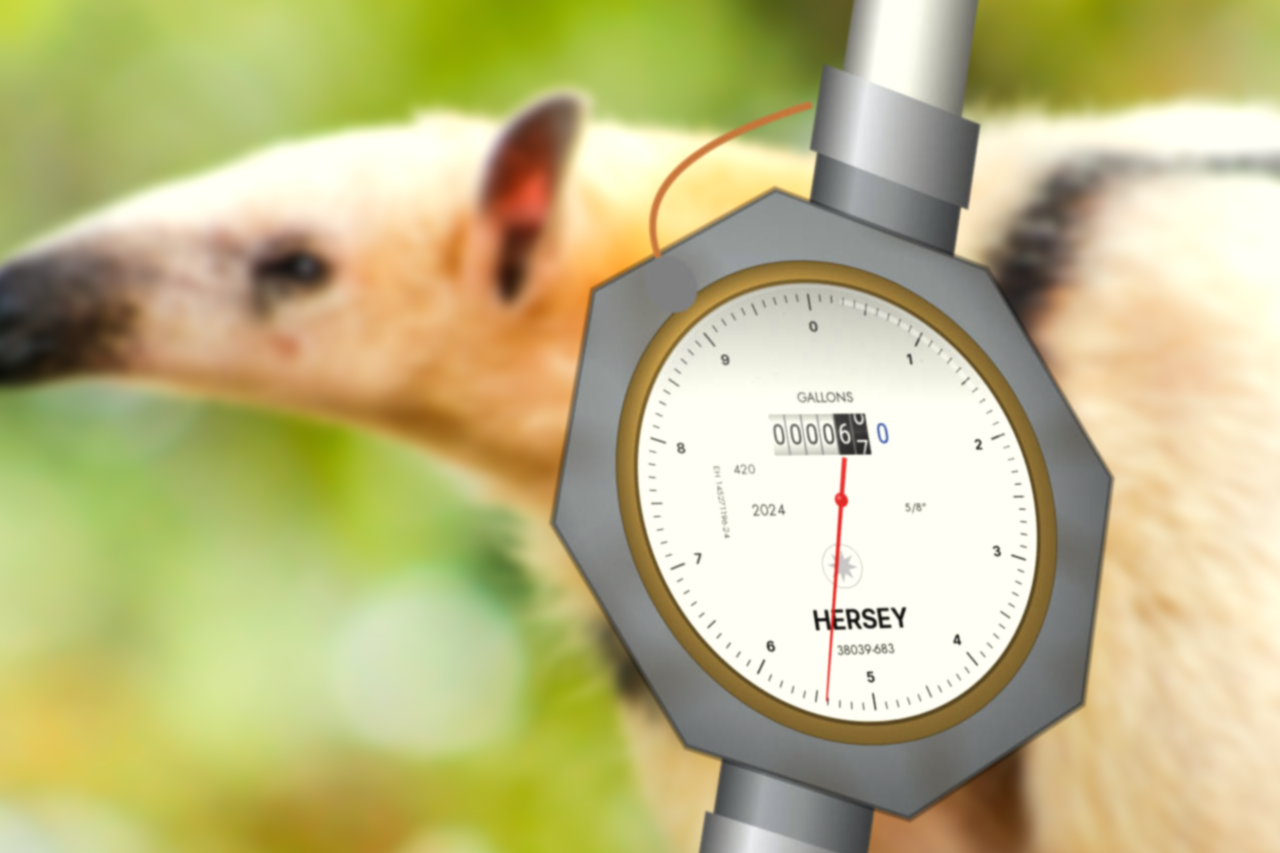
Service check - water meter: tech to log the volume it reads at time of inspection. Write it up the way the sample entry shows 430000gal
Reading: 665.4gal
